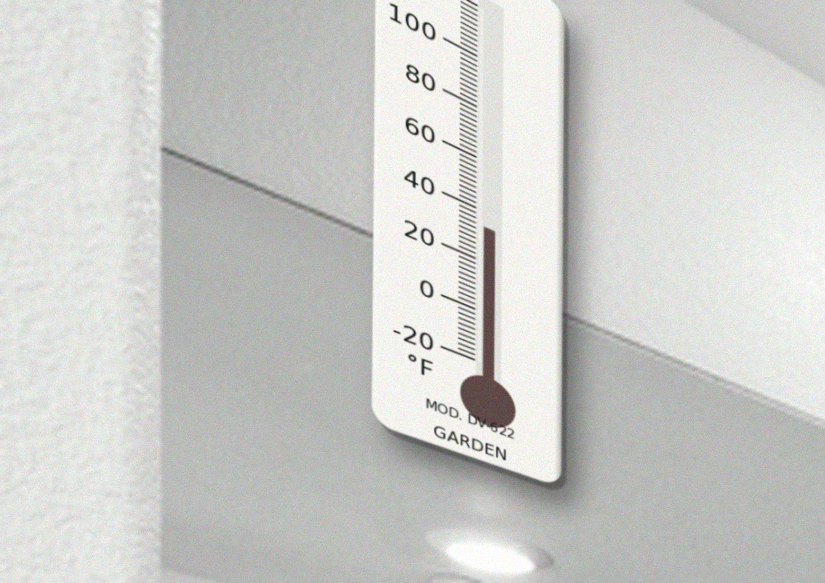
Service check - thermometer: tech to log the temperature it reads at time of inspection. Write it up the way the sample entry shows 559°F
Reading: 34°F
